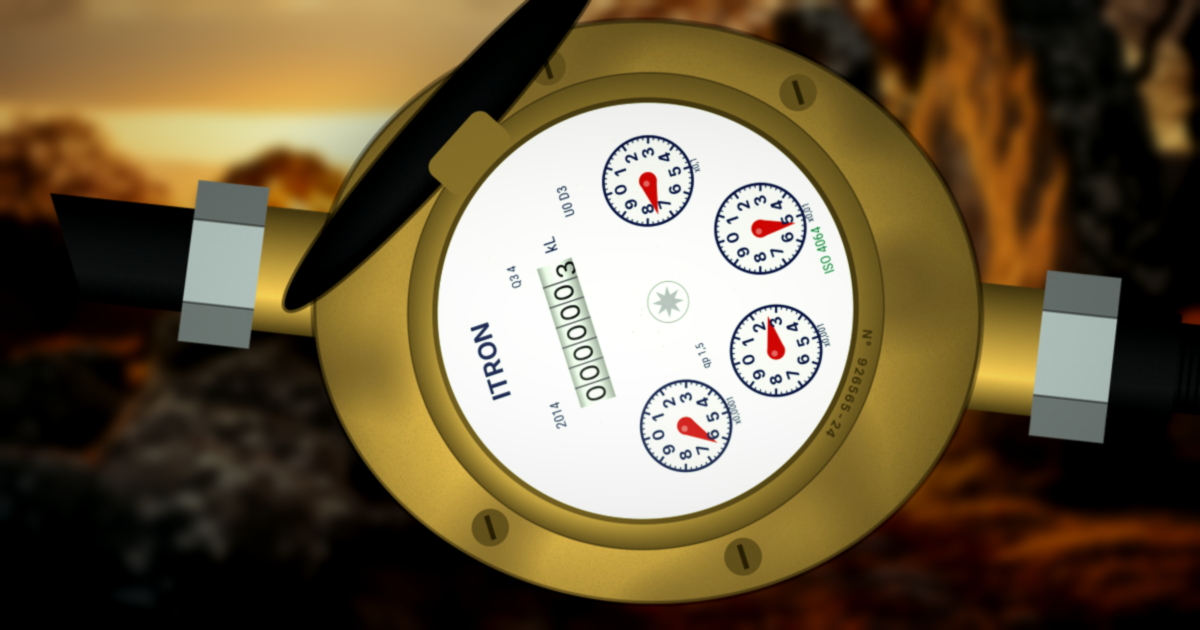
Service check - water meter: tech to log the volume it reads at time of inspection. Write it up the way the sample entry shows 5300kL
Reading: 2.7526kL
